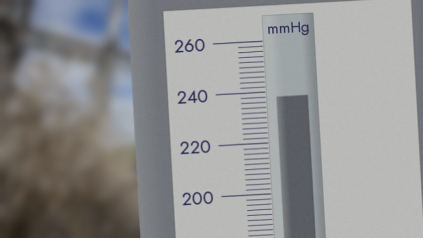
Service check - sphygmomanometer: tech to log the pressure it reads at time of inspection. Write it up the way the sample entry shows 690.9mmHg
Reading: 238mmHg
